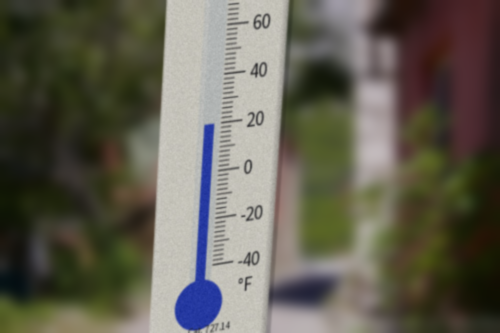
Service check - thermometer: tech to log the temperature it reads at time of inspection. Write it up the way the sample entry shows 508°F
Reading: 20°F
